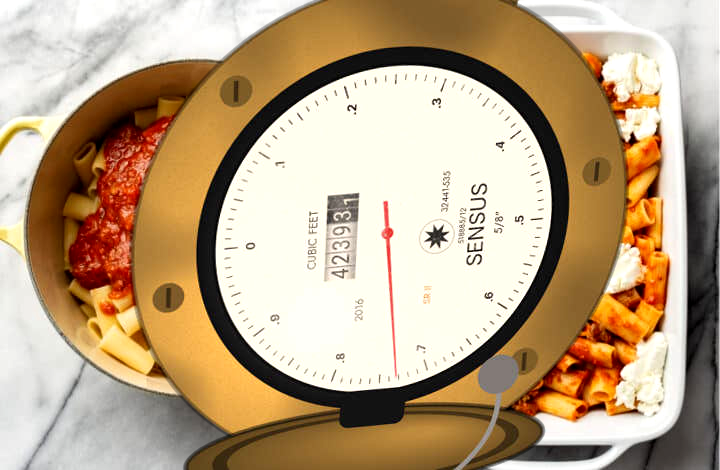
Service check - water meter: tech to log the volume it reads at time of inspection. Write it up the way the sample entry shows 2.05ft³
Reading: 423930.73ft³
